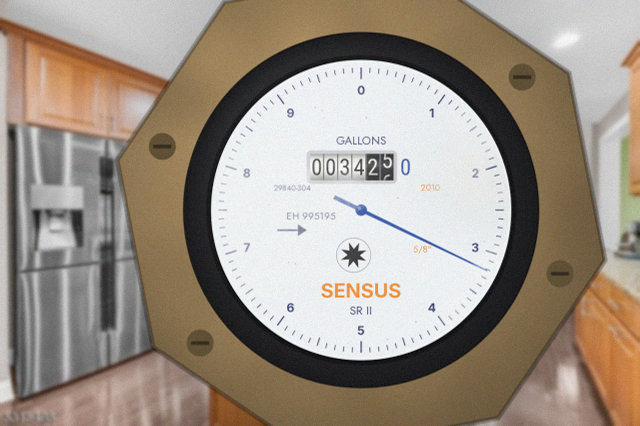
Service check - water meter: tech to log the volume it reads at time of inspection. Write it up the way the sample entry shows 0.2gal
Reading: 34253.2gal
